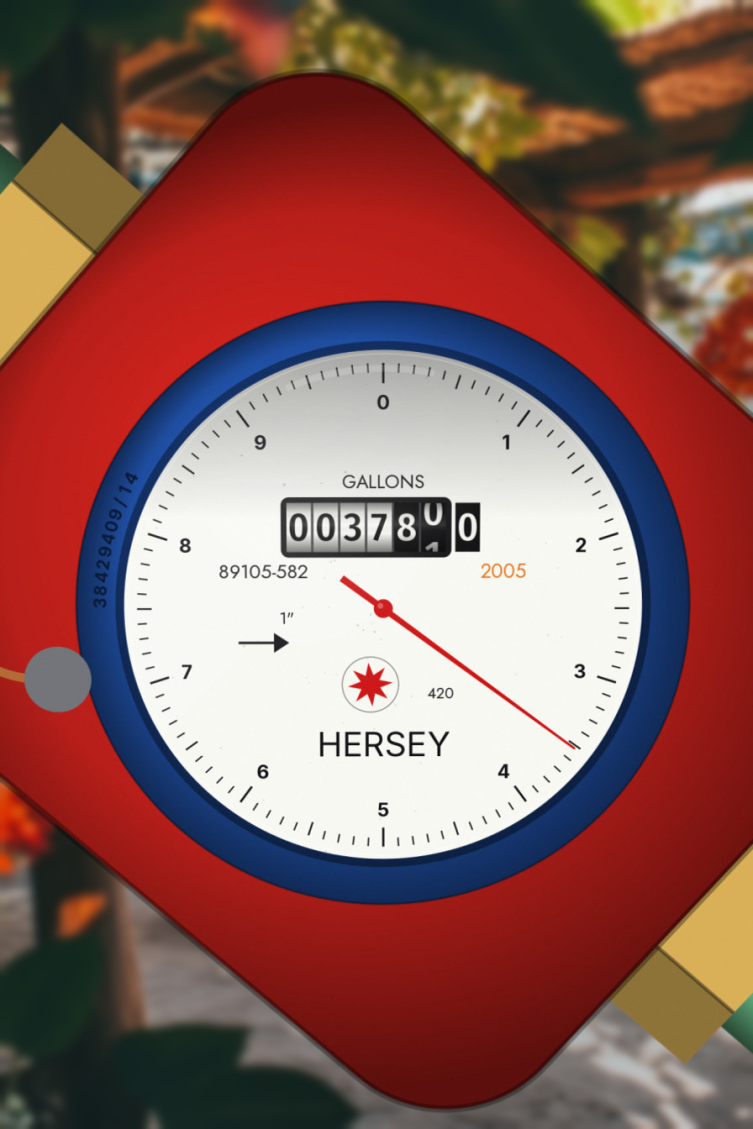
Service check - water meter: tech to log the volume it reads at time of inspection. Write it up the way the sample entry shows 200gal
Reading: 37803.5gal
